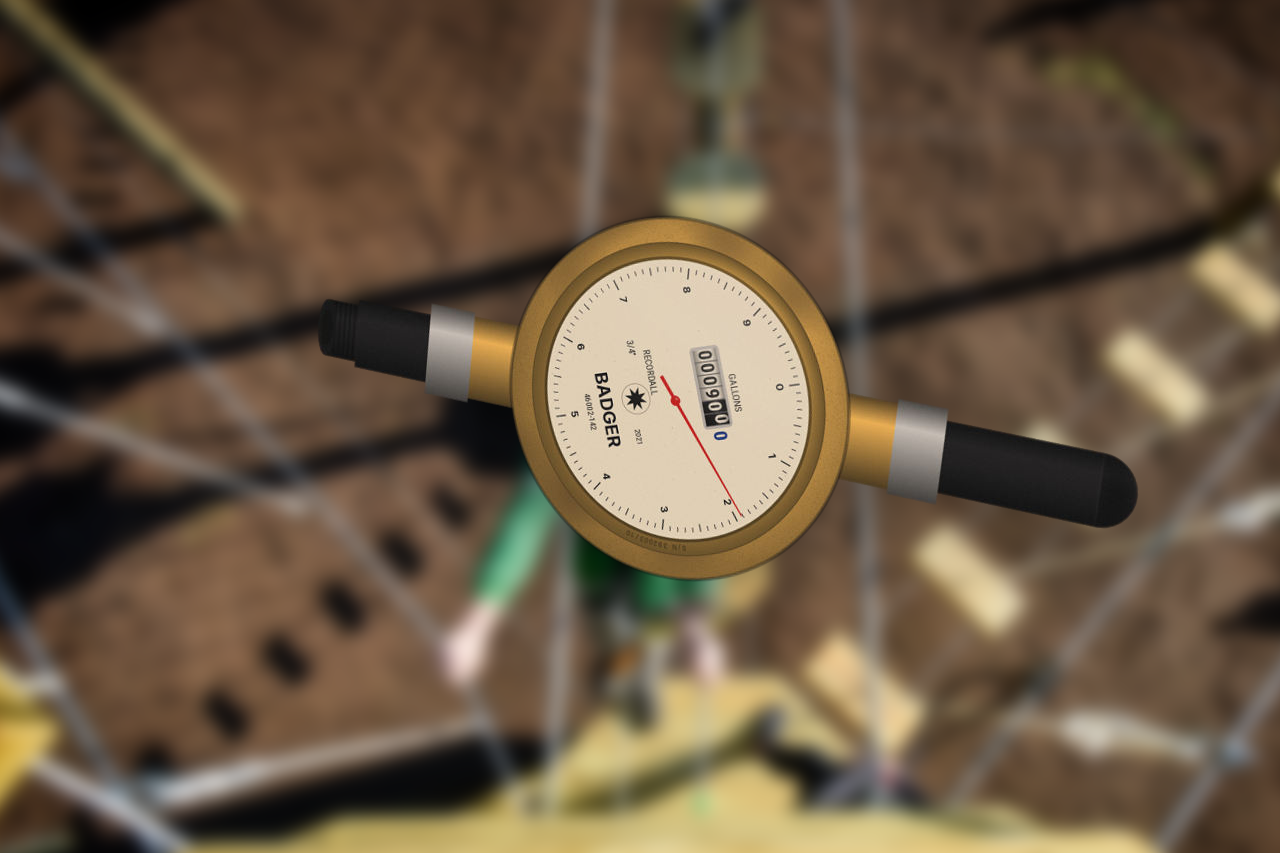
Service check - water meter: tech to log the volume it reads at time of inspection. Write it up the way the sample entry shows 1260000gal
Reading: 9001.9gal
